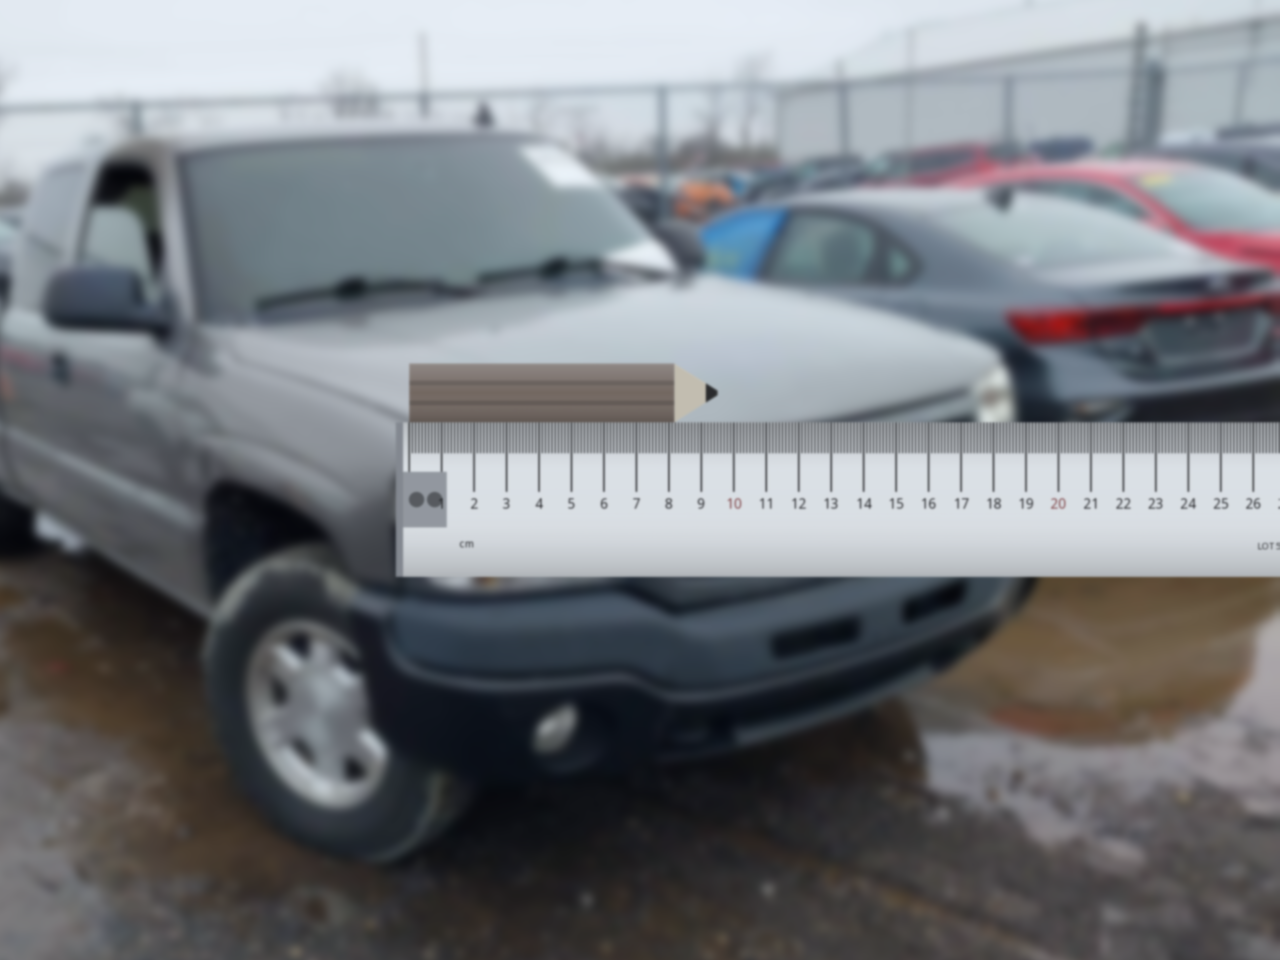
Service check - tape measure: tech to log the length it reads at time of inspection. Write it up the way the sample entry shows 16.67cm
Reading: 9.5cm
